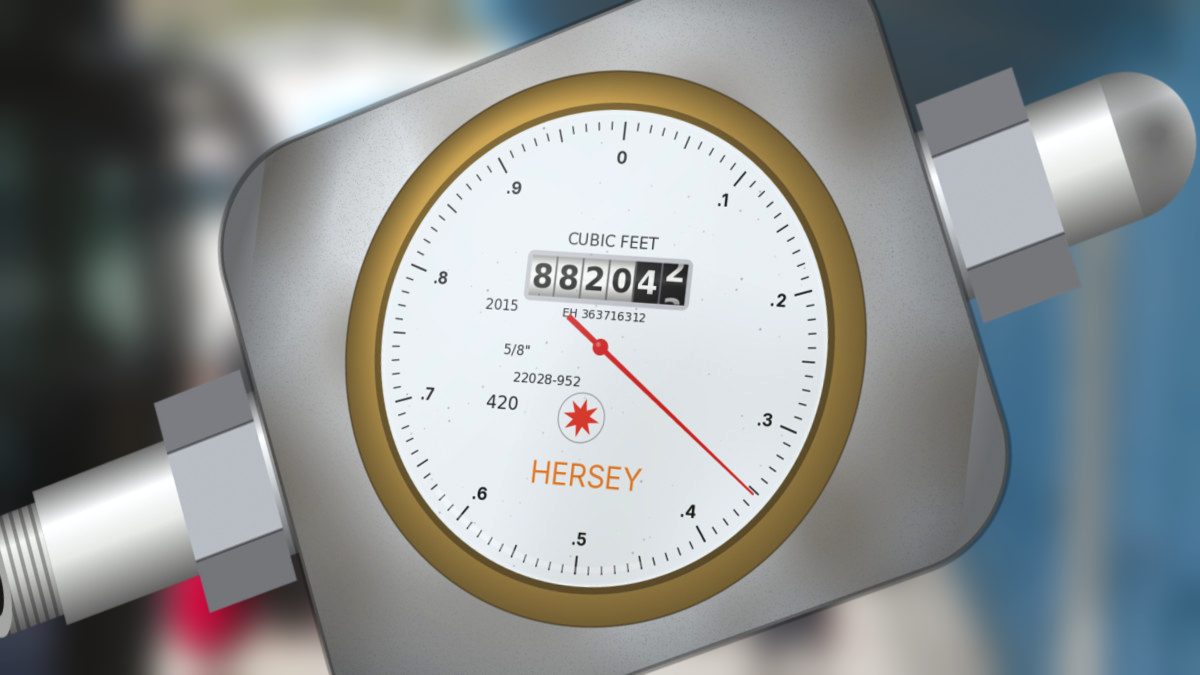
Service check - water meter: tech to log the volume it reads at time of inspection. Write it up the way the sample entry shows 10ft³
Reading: 882042.35ft³
